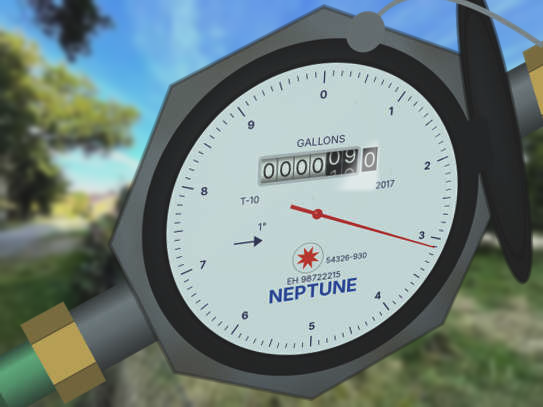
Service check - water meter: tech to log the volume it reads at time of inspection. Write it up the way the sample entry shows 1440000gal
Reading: 93.1gal
